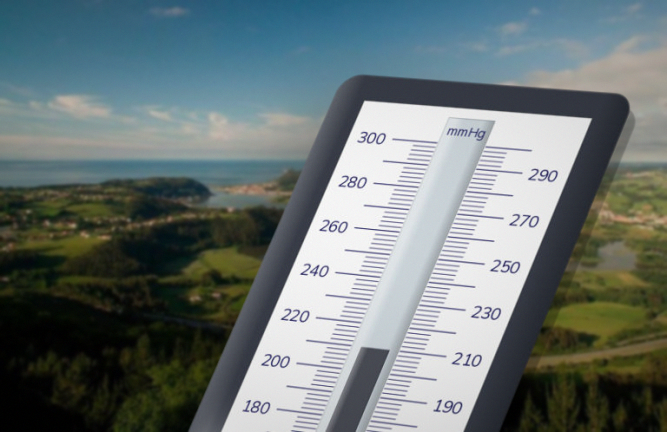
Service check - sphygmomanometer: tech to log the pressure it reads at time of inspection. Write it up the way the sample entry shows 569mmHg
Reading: 210mmHg
